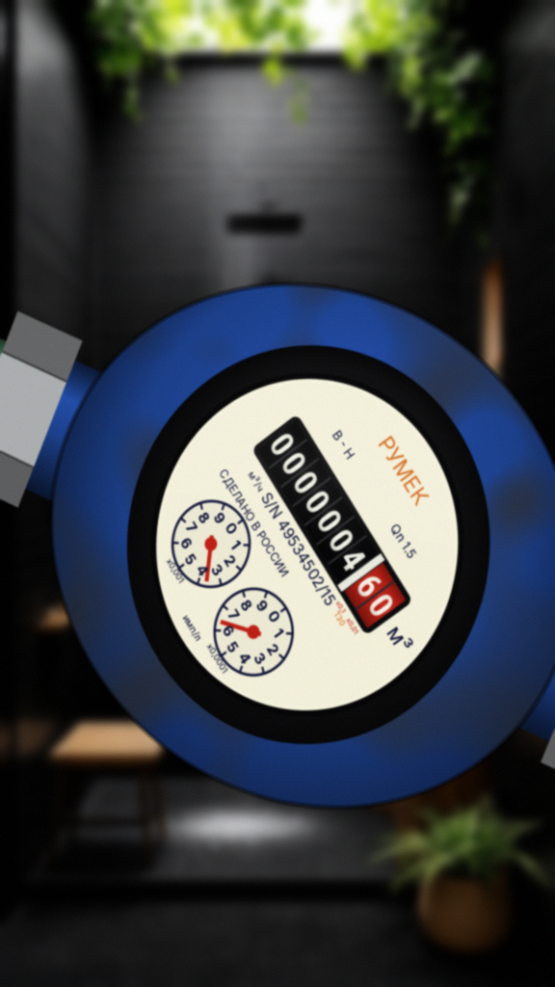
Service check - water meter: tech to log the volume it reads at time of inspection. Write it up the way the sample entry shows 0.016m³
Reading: 4.6036m³
